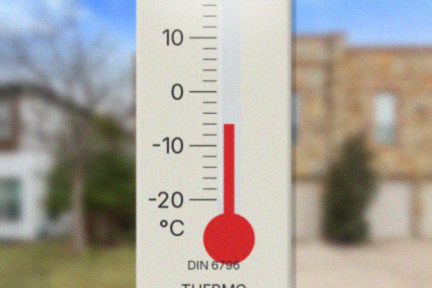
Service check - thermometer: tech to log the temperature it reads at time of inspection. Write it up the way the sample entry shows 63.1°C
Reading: -6°C
